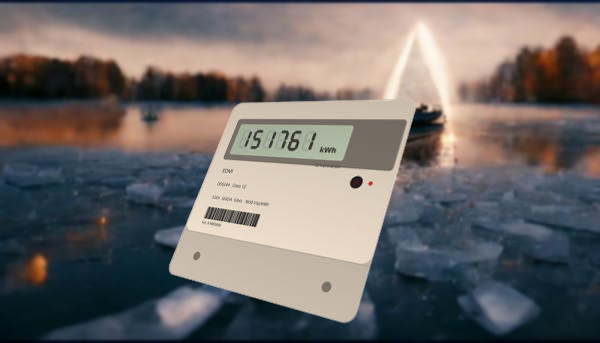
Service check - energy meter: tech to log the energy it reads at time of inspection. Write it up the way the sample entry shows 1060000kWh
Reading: 151761kWh
